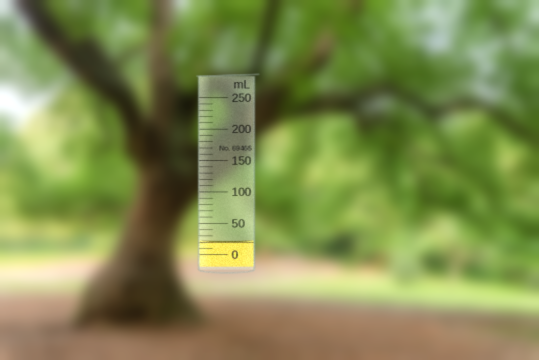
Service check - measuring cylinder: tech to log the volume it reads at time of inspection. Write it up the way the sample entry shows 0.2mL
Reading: 20mL
